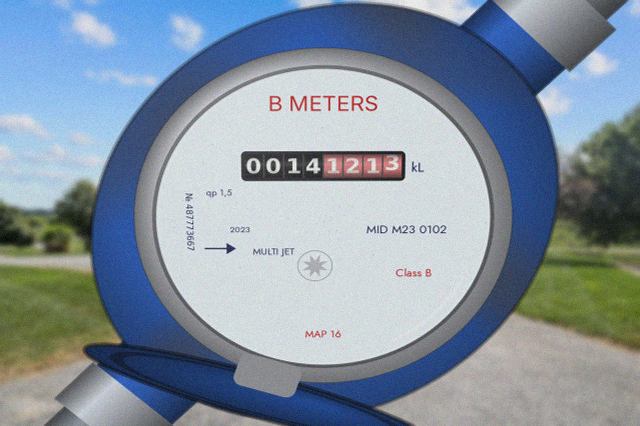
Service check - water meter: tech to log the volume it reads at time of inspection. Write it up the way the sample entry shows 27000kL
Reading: 14.1213kL
